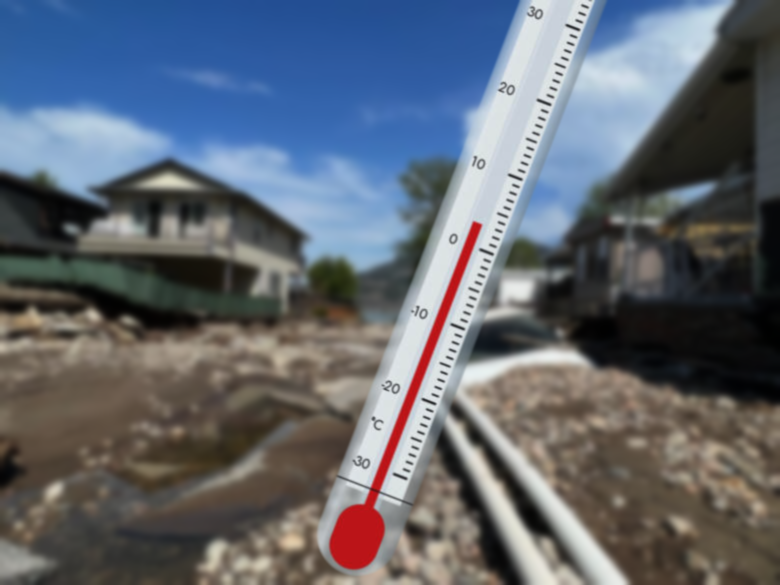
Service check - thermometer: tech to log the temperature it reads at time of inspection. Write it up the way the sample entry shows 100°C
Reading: 3°C
